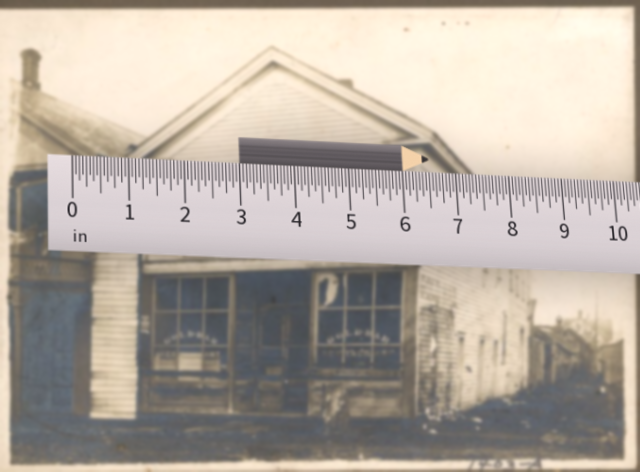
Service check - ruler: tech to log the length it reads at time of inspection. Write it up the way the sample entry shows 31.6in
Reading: 3.5in
